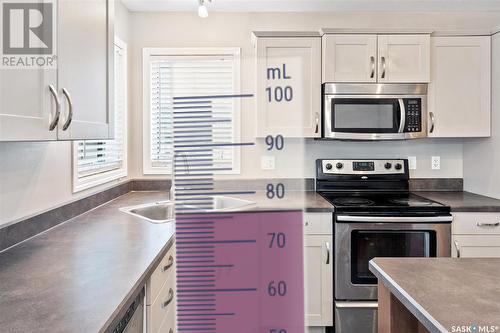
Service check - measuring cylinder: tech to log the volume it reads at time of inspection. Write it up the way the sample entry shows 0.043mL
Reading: 76mL
